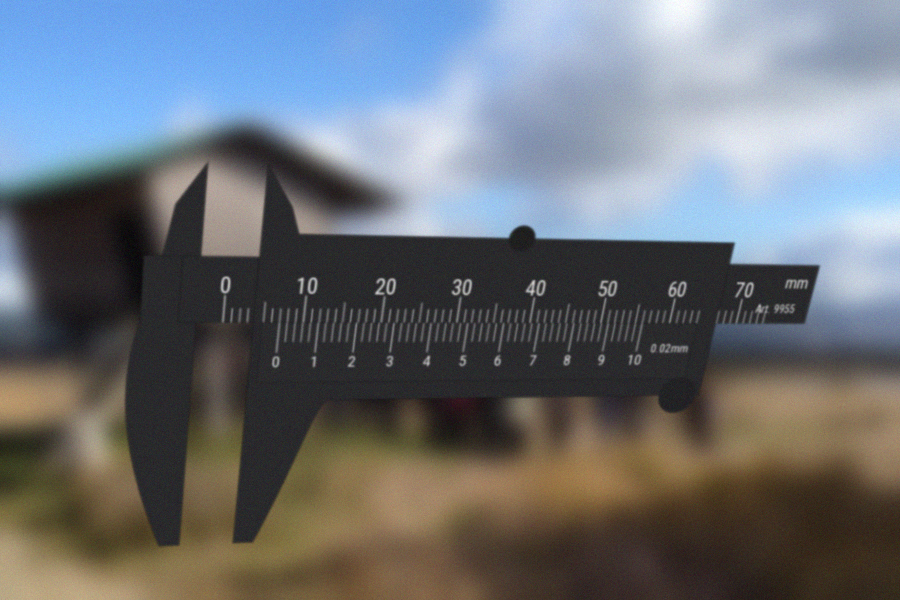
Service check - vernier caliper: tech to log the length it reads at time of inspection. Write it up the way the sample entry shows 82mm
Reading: 7.0mm
